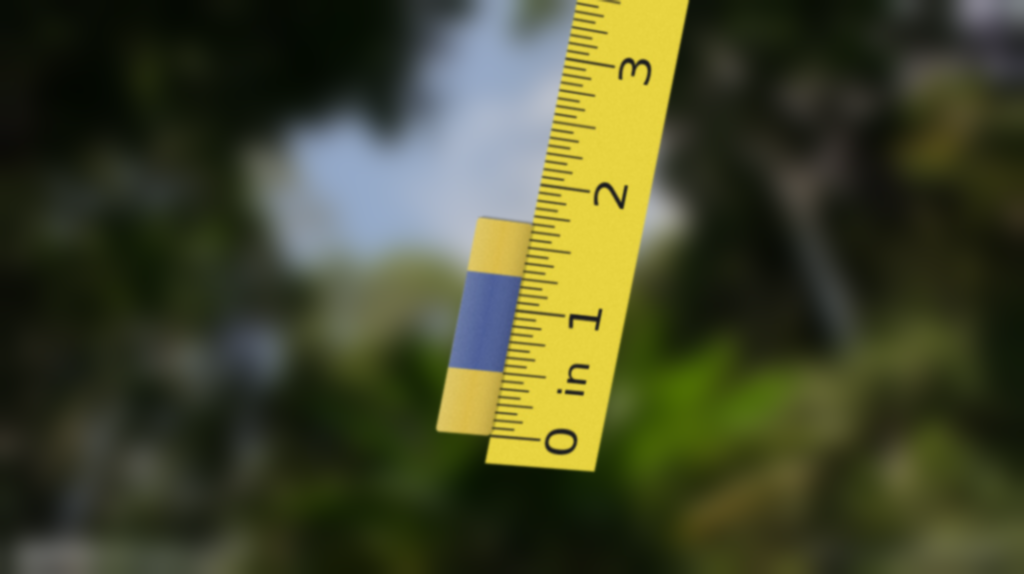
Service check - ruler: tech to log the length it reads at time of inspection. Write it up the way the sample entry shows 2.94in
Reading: 1.6875in
